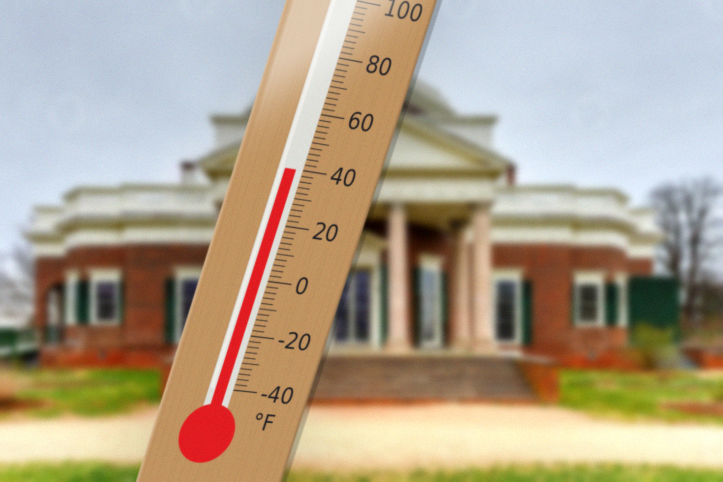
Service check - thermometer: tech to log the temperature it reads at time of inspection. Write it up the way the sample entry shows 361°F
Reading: 40°F
